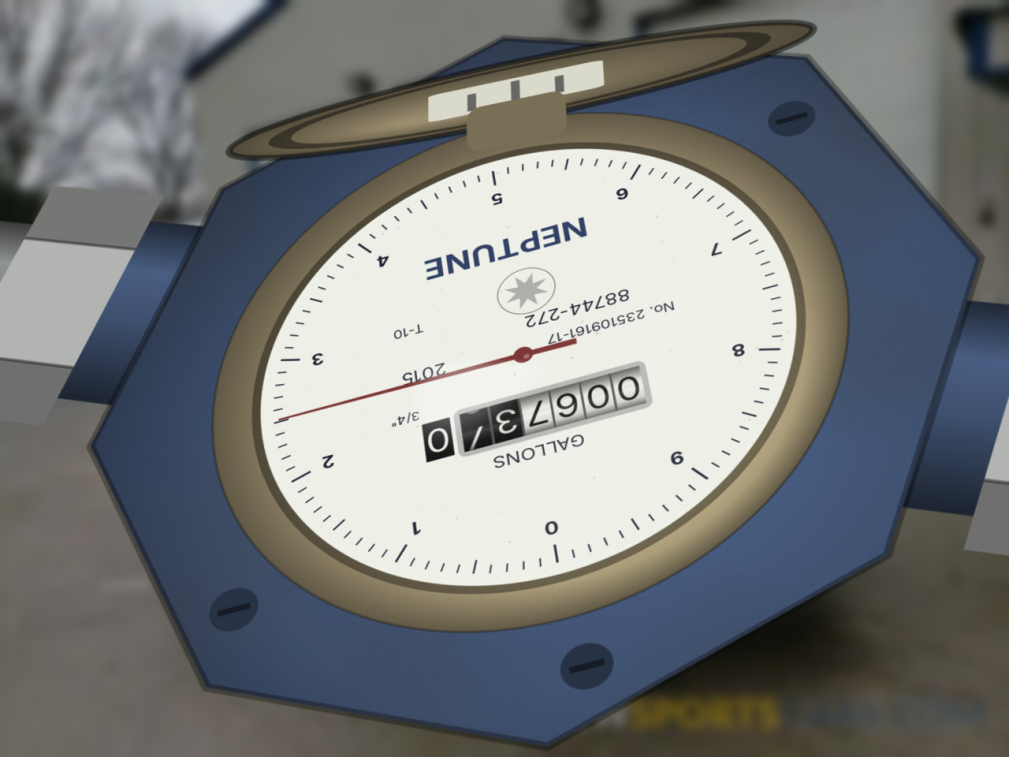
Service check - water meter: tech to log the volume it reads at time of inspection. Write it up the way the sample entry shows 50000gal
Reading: 67372.5gal
